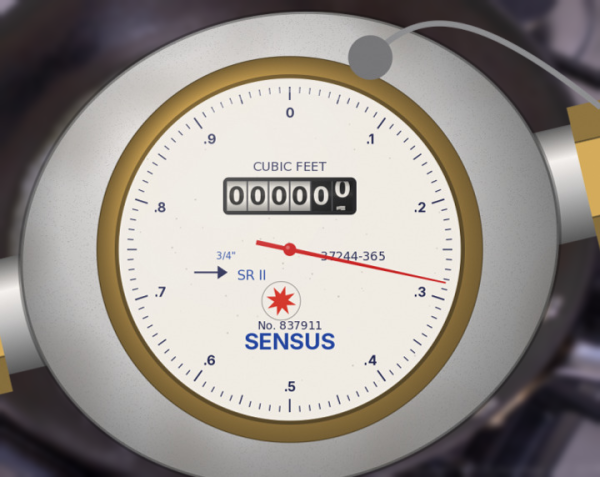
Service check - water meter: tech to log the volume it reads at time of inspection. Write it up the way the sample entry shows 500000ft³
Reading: 0.28ft³
